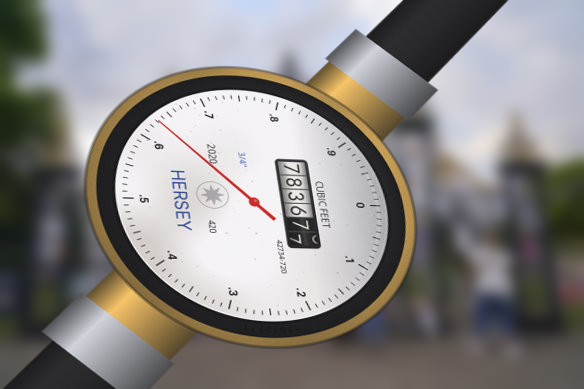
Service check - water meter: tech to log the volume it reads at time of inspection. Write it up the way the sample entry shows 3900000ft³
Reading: 783676.63ft³
